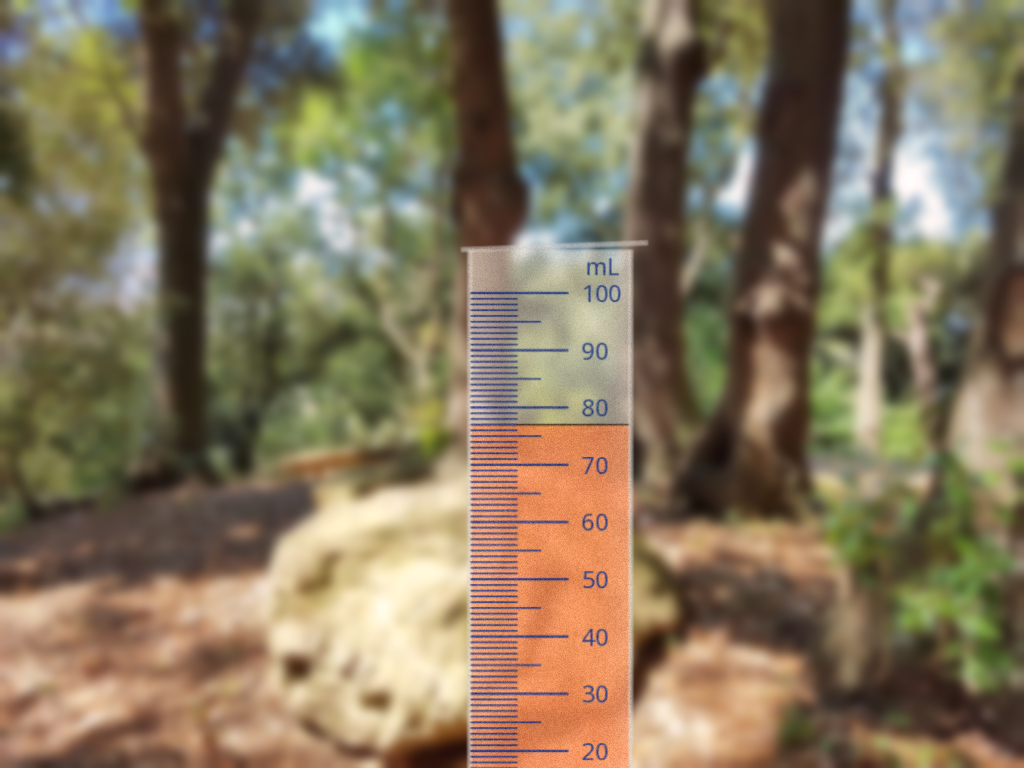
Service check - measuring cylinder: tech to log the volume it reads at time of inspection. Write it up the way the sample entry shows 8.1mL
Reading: 77mL
